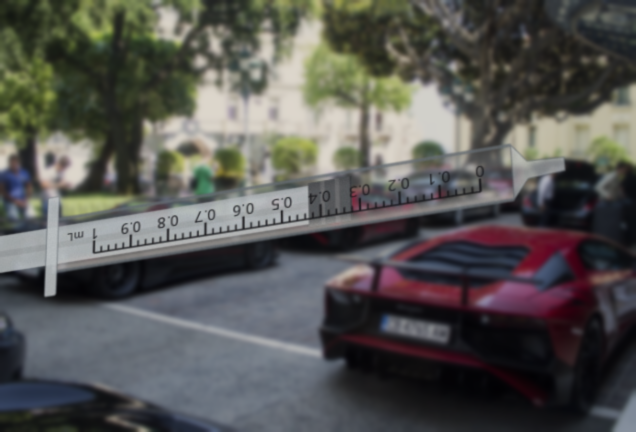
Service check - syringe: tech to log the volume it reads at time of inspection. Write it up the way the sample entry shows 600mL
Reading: 0.32mL
